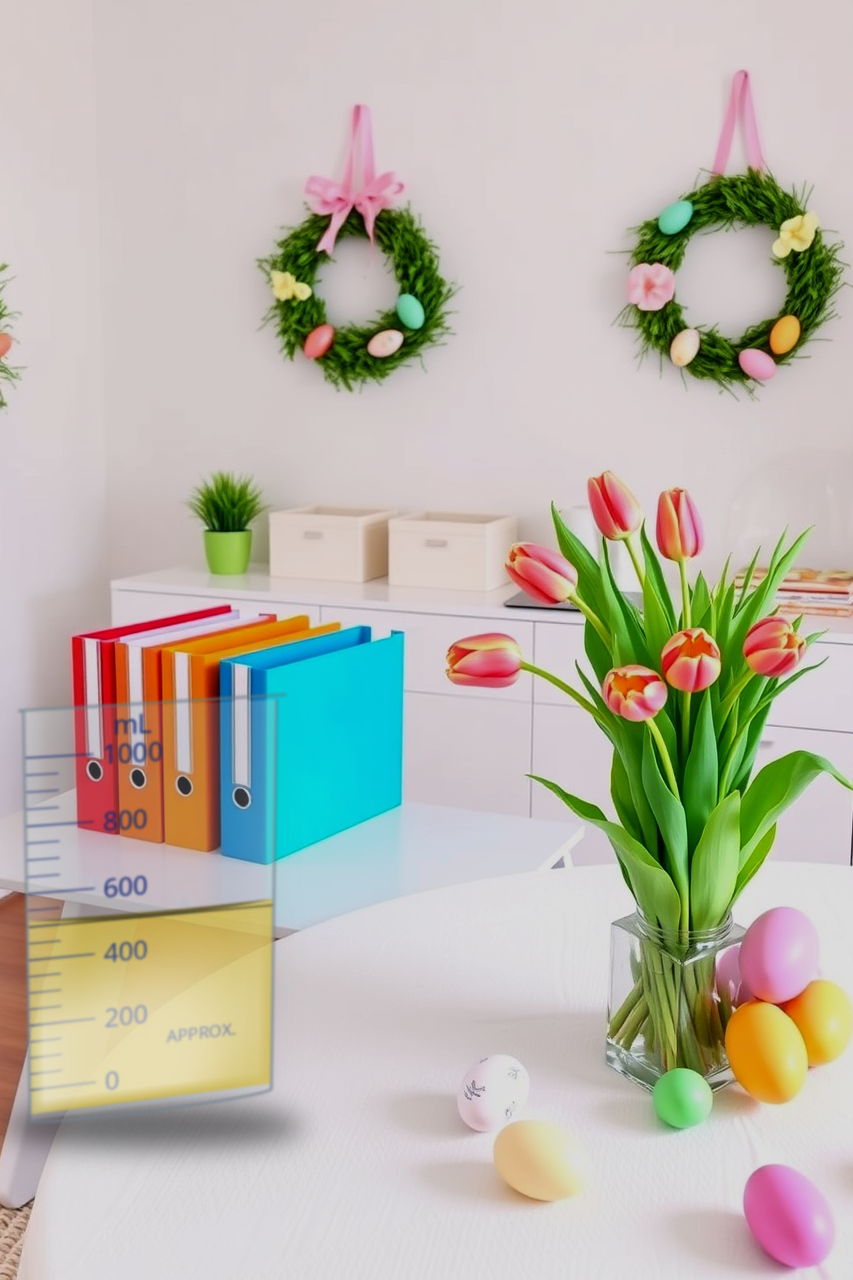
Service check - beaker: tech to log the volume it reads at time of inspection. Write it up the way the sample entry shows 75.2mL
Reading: 500mL
